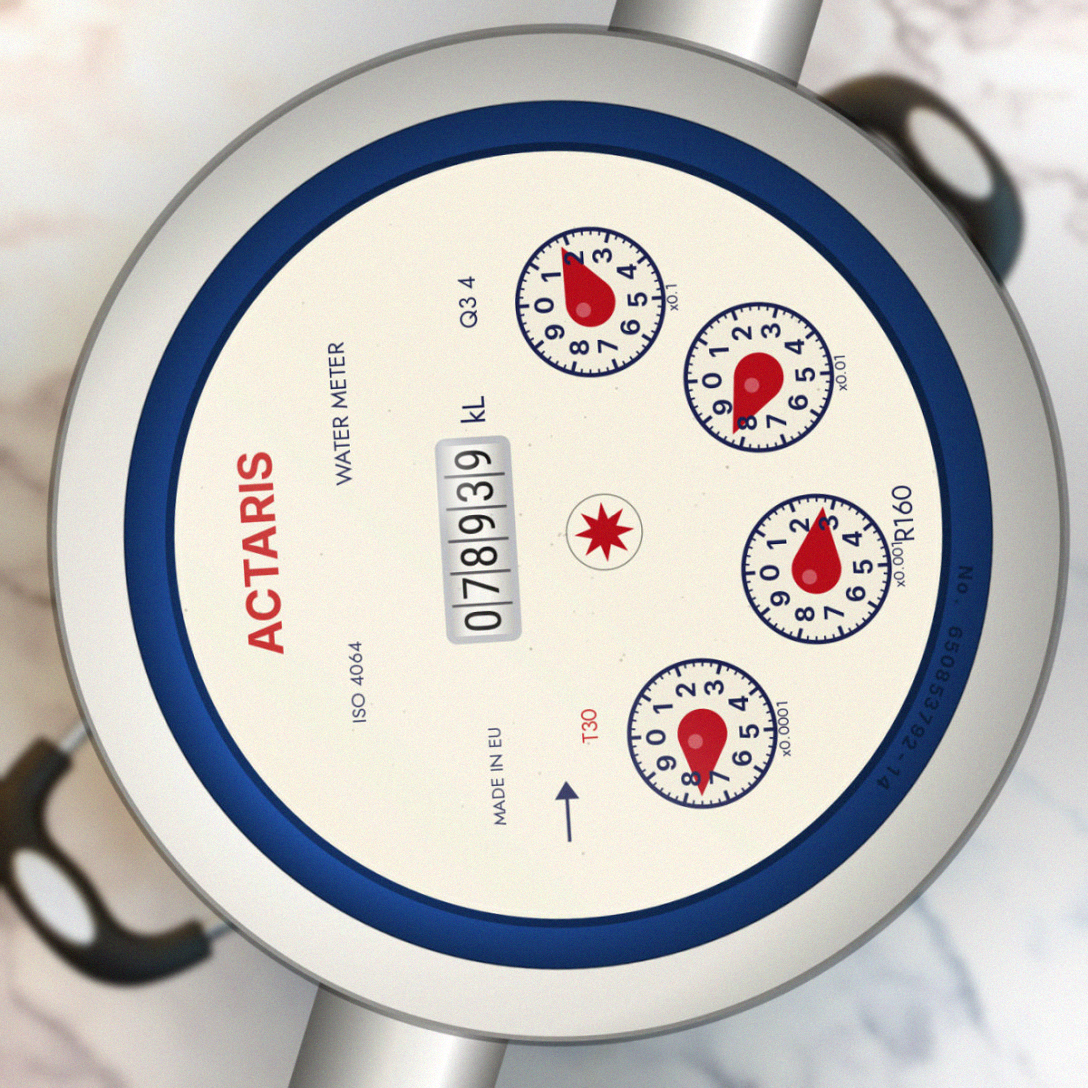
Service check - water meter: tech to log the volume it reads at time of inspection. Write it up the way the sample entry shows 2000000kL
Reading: 78939.1827kL
